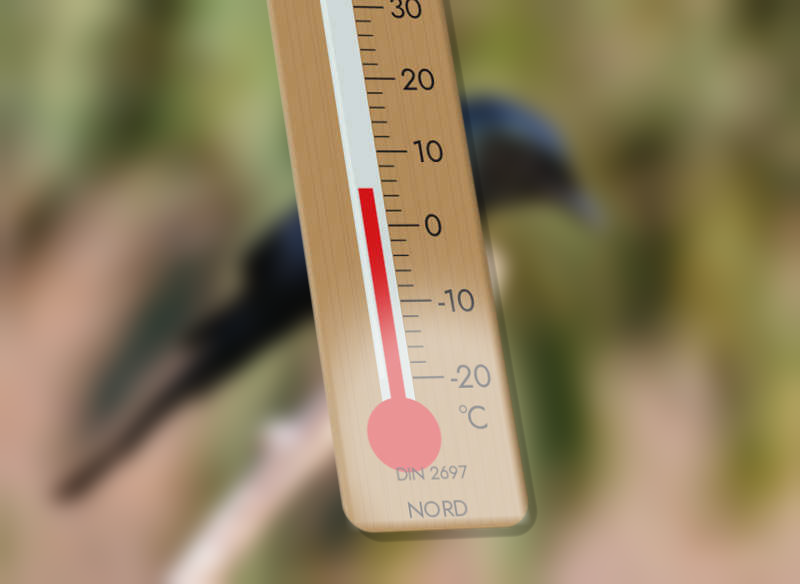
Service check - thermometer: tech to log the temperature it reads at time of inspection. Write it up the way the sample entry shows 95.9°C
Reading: 5°C
